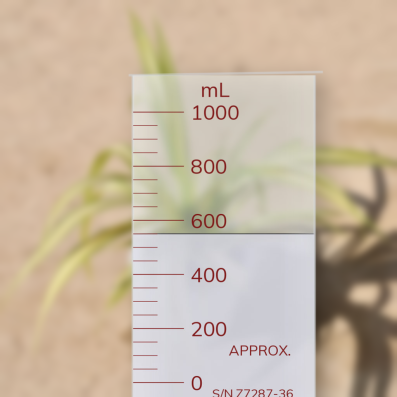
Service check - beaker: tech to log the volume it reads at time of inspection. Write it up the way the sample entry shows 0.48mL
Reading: 550mL
